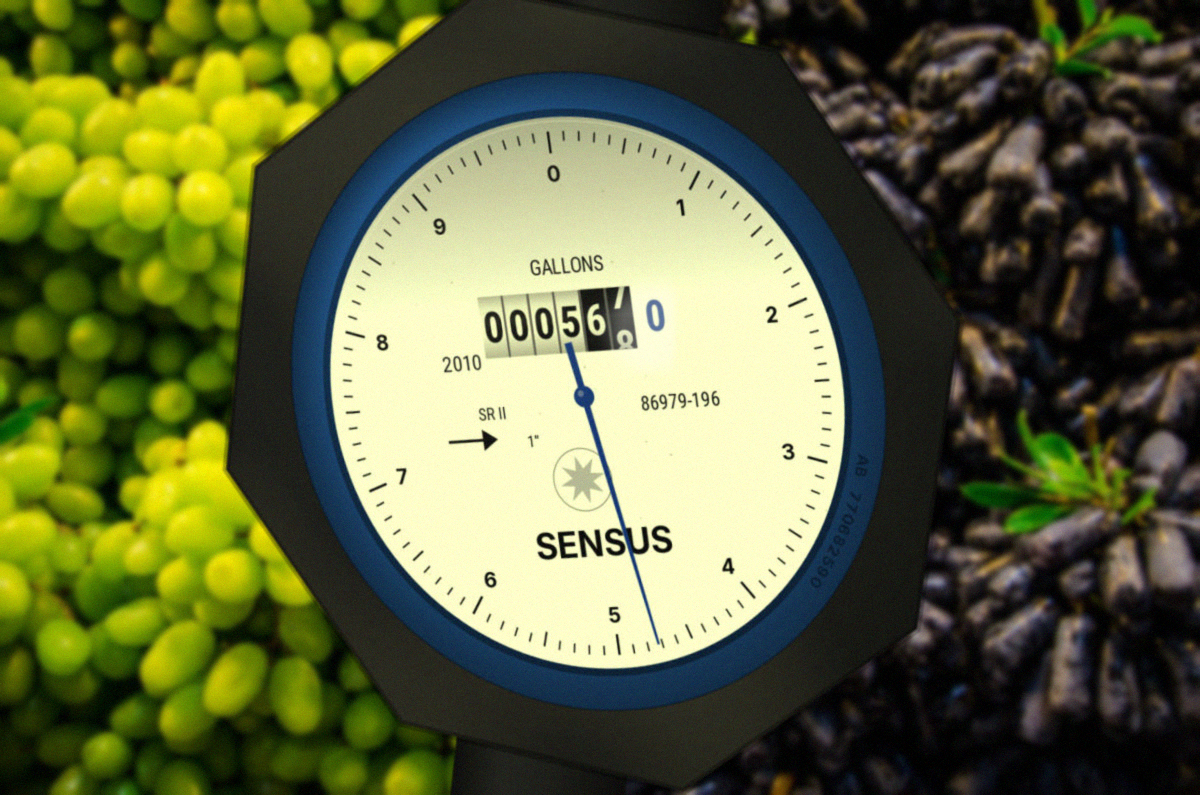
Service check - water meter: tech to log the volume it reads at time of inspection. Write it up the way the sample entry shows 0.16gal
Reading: 5674.7gal
